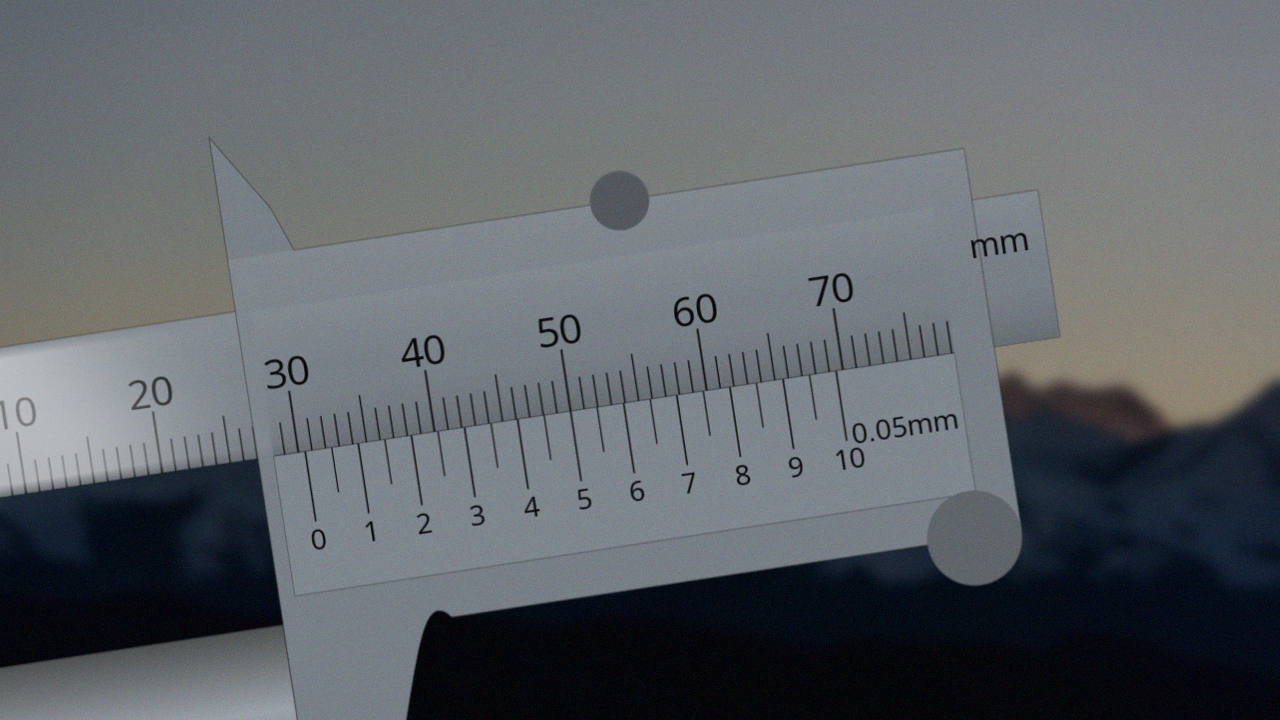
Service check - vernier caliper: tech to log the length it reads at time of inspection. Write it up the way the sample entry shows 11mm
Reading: 30.5mm
